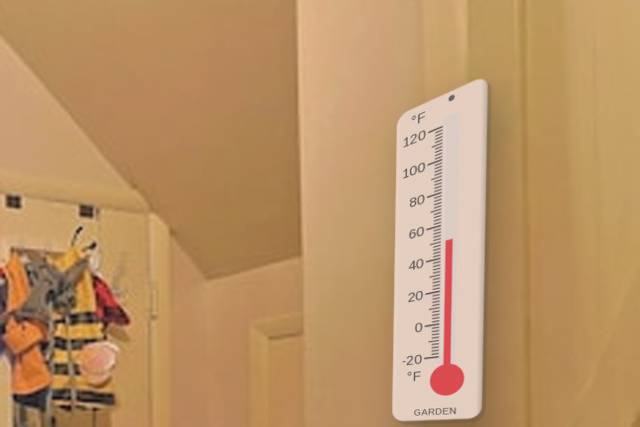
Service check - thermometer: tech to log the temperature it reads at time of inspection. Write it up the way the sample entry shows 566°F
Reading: 50°F
